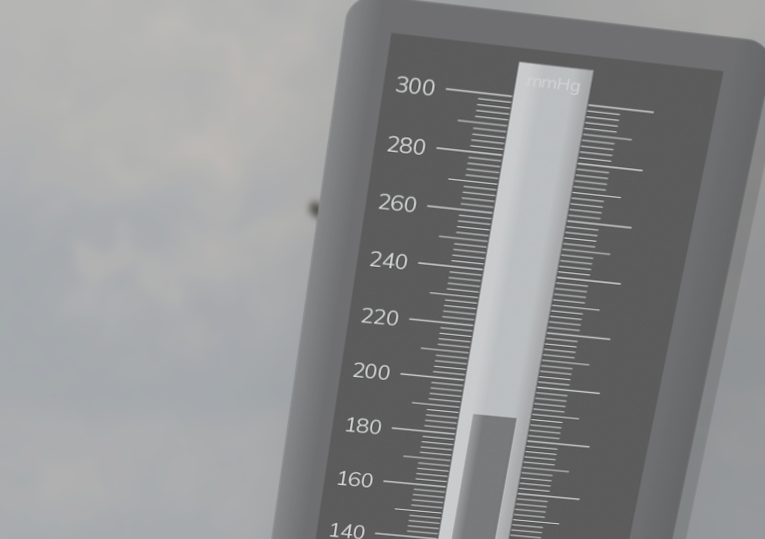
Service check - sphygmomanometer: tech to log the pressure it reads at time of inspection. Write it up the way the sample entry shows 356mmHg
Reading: 188mmHg
